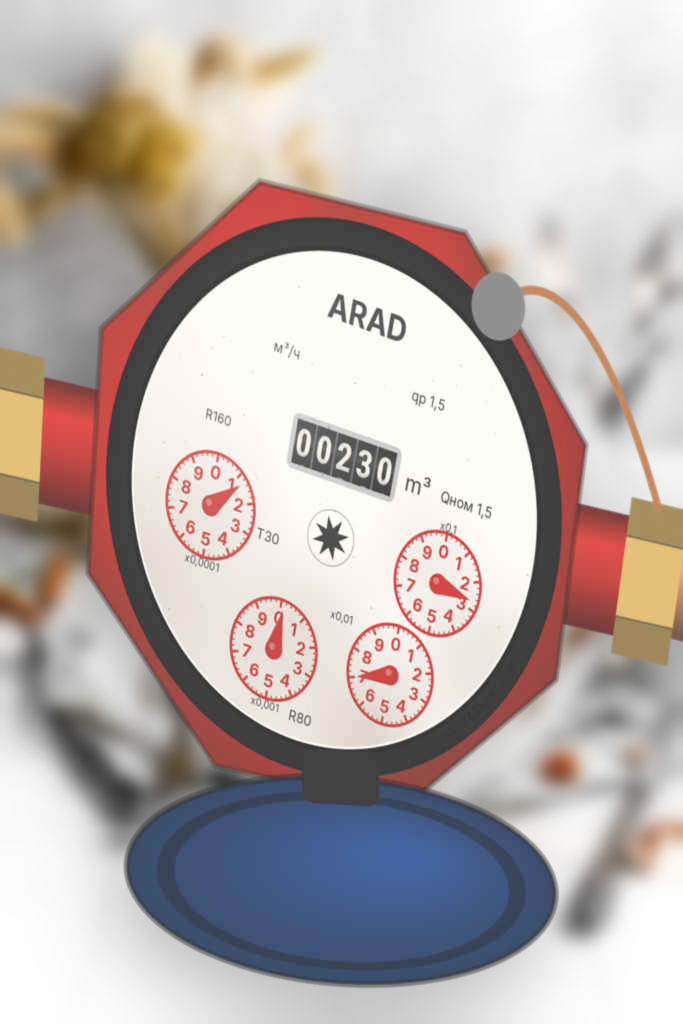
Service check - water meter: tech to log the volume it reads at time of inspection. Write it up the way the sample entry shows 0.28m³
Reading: 230.2701m³
